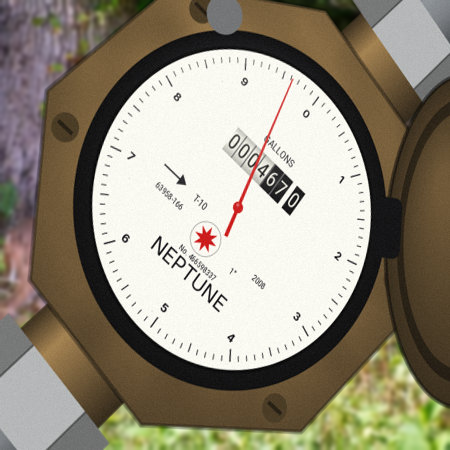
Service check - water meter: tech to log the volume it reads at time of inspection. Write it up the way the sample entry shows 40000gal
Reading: 4669.6gal
